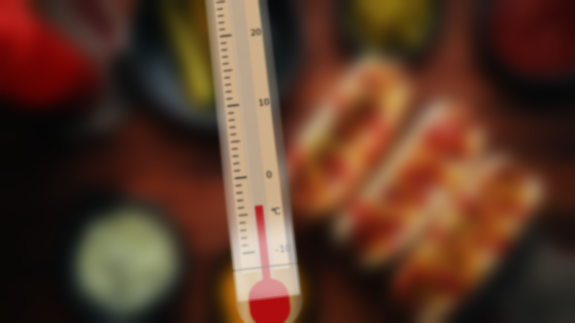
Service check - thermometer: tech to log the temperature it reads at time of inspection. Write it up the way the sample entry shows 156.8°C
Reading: -4°C
